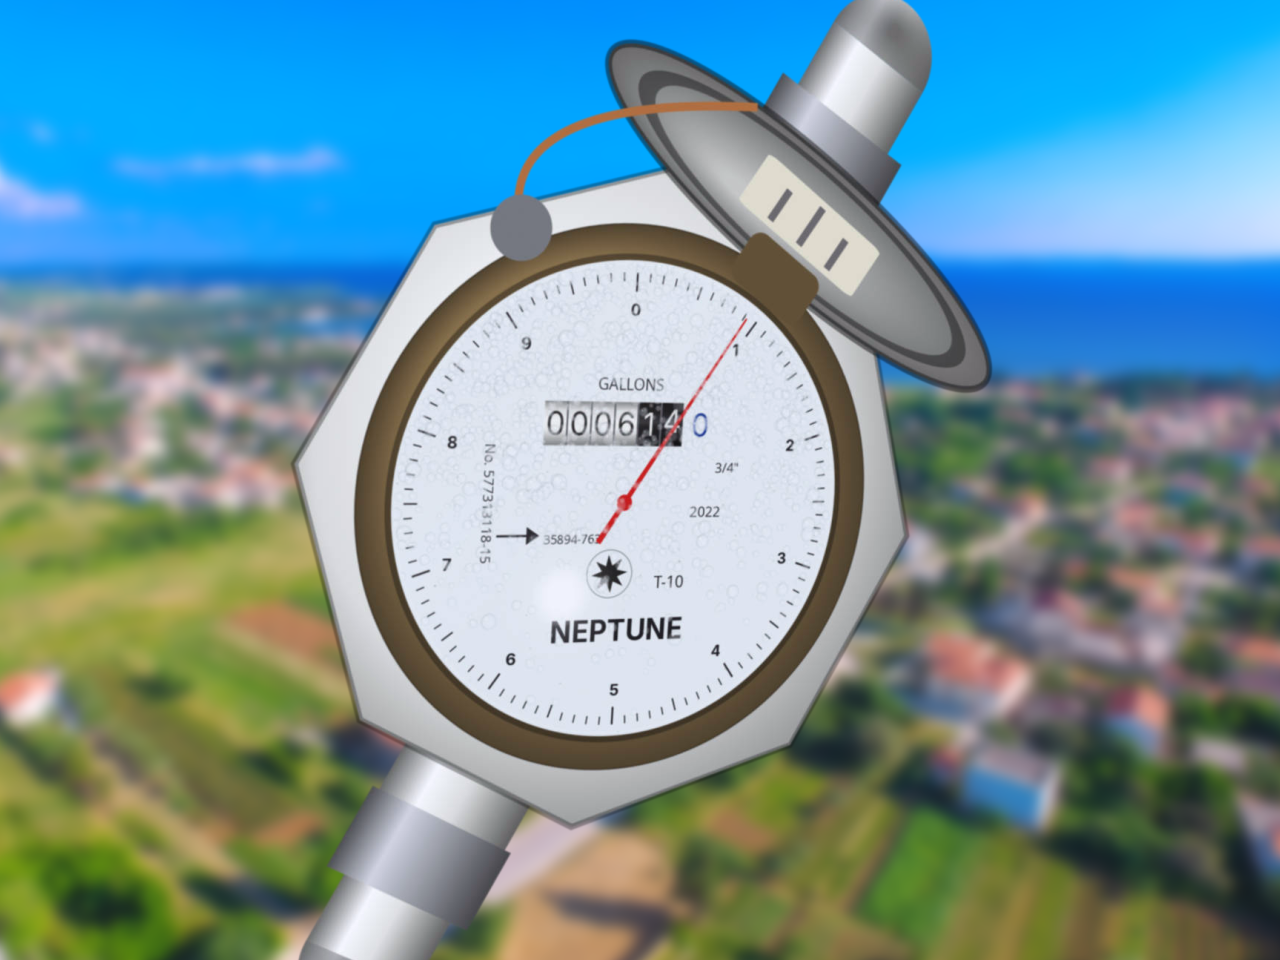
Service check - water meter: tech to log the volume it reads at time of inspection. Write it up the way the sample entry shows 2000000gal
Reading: 6140.9gal
